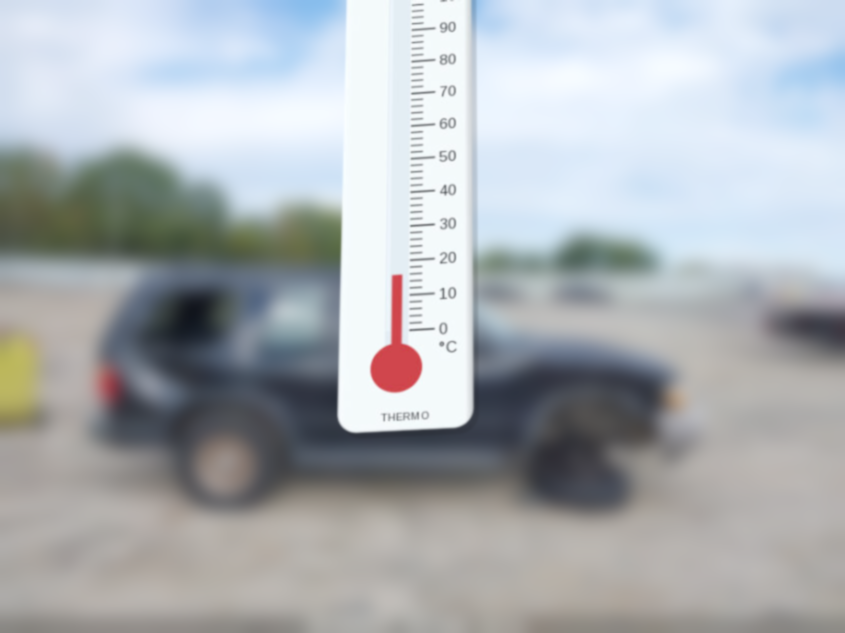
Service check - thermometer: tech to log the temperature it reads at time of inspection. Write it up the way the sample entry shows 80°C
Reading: 16°C
